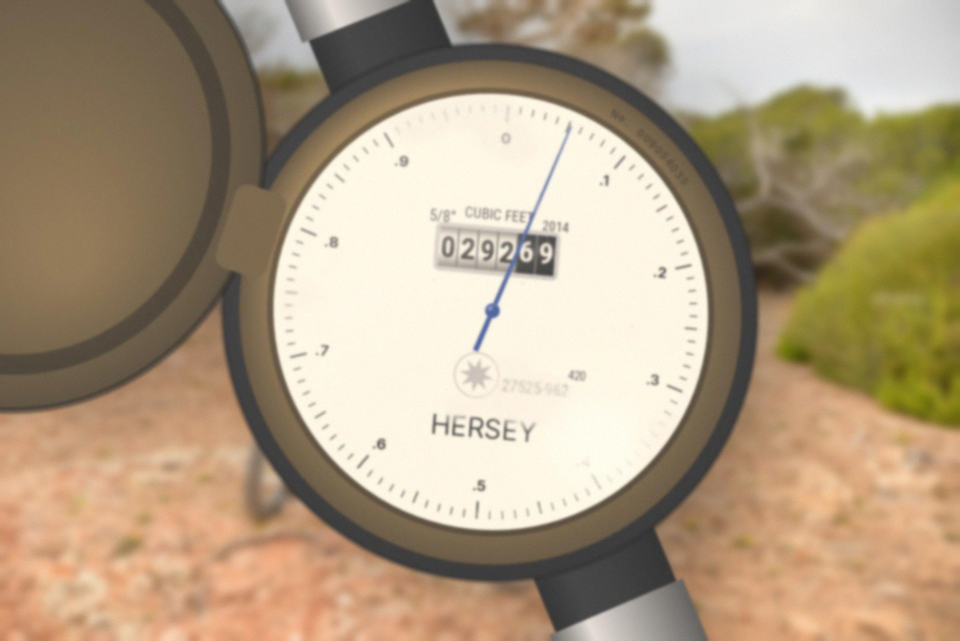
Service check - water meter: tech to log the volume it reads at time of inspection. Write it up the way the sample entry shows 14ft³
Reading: 29269.05ft³
